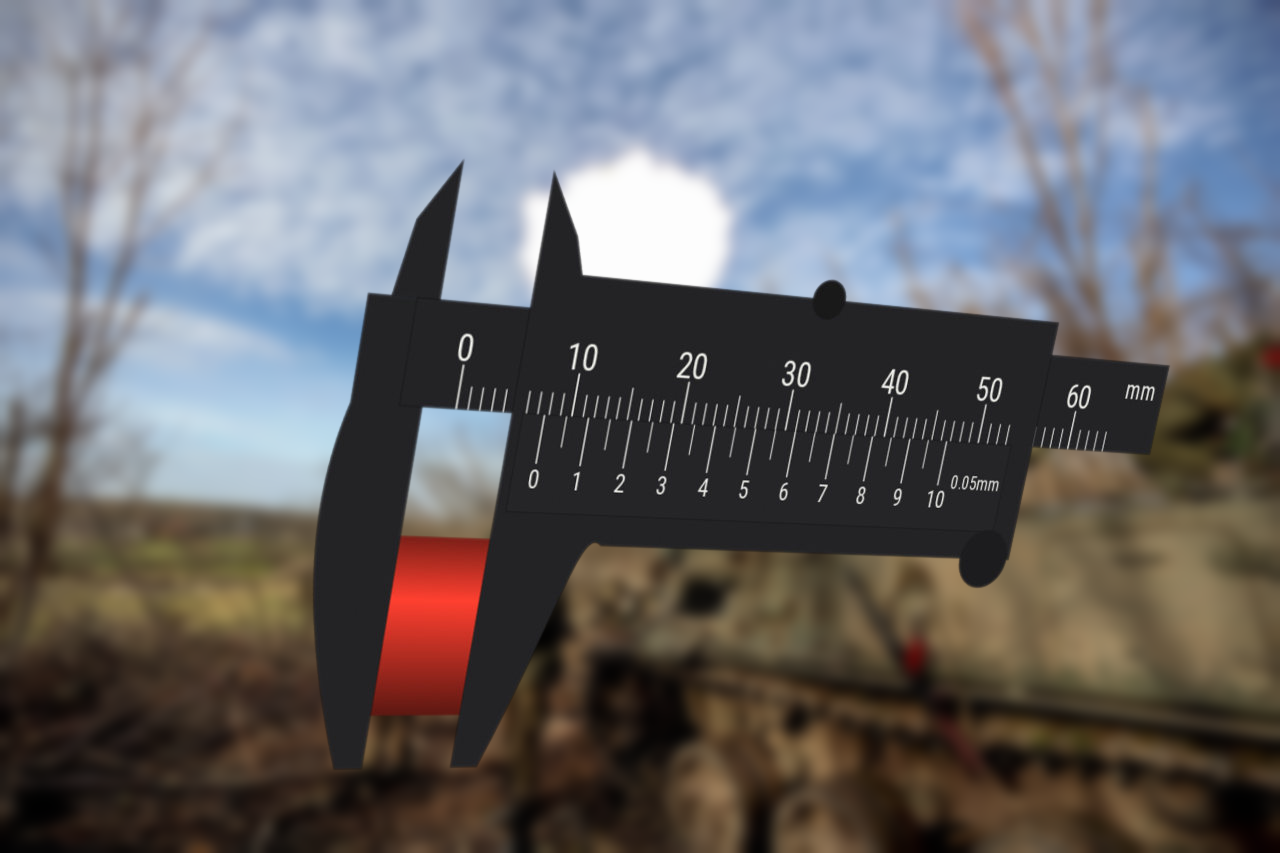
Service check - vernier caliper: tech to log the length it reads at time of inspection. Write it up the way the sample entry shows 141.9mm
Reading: 7.6mm
